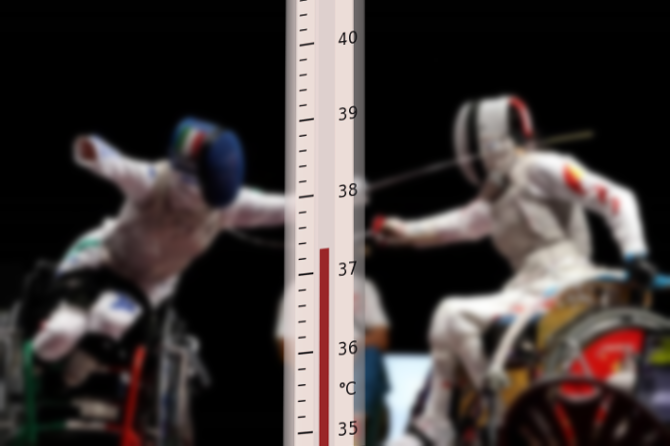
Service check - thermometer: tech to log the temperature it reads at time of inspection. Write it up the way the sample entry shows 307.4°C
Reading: 37.3°C
